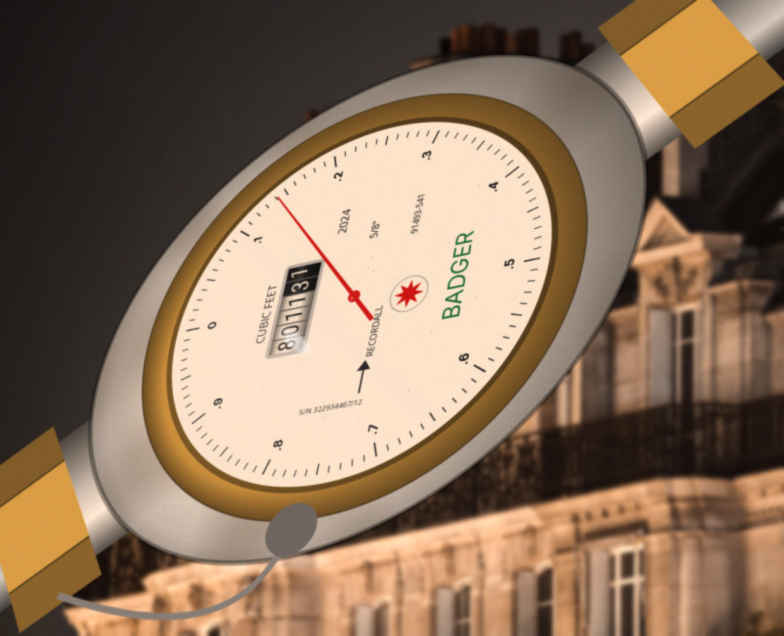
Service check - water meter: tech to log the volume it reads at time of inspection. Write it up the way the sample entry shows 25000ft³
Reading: 801131.14ft³
